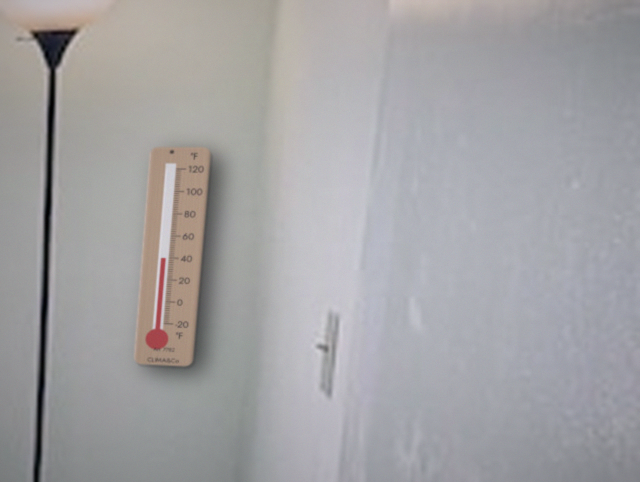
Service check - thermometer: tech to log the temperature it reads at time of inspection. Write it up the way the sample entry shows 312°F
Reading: 40°F
